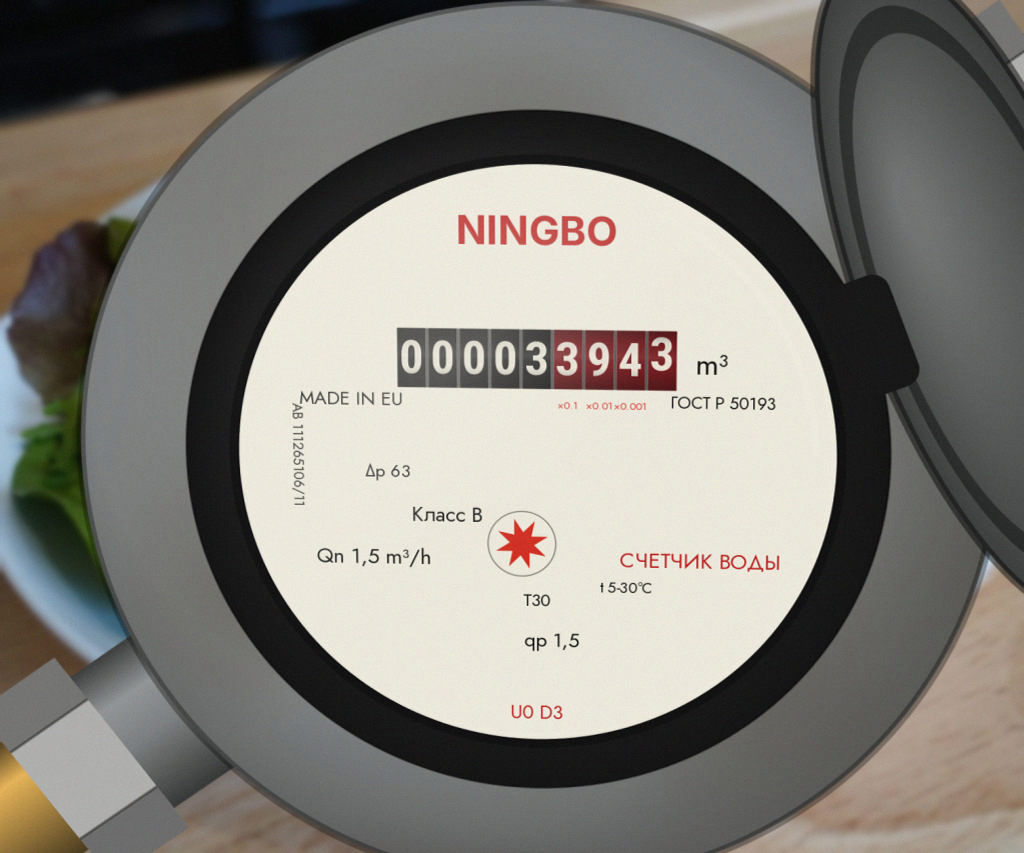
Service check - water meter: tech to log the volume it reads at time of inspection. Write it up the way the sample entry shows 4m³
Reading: 3.3943m³
